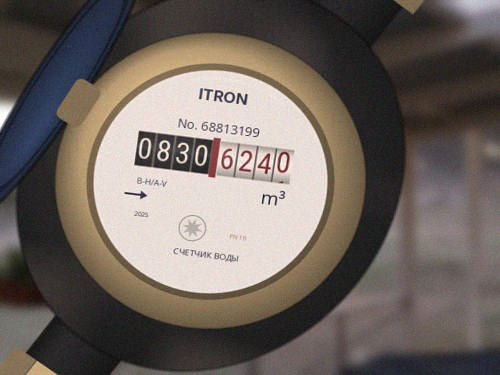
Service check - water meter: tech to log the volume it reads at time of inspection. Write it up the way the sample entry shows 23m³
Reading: 830.6240m³
